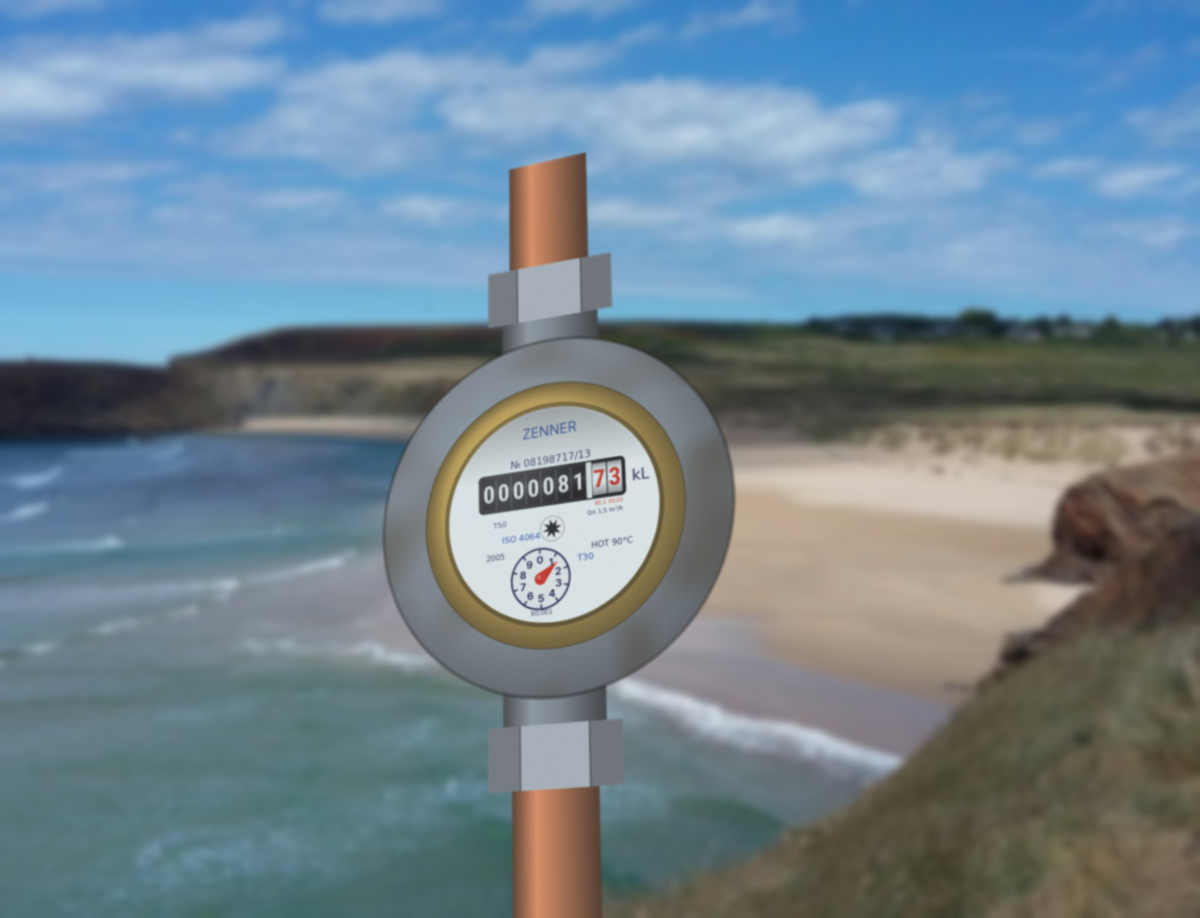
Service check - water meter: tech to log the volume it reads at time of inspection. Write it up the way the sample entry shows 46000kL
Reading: 81.731kL
